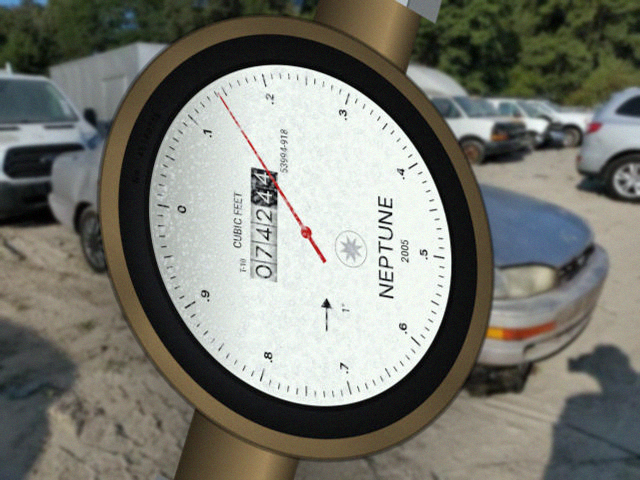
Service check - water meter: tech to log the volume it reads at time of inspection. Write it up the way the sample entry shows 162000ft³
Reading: 74244.14ft³
